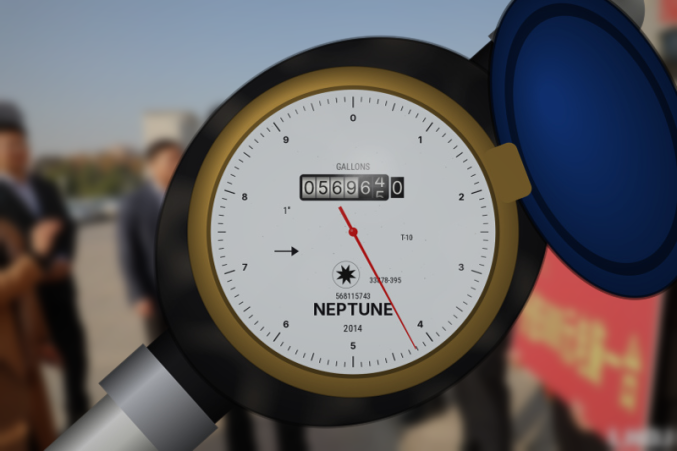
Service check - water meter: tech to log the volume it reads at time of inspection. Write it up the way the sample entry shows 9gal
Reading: 569644.2gal
